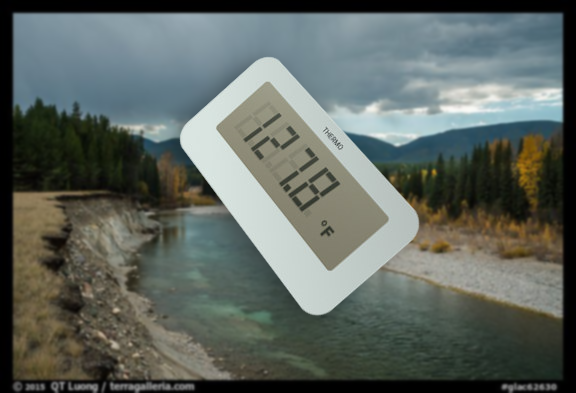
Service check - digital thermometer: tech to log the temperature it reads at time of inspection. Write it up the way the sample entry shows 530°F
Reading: 127.8°F
